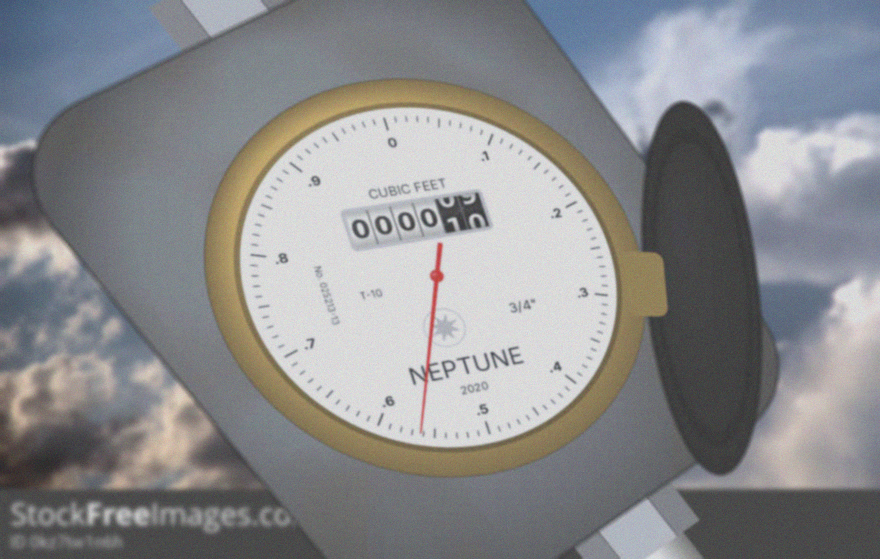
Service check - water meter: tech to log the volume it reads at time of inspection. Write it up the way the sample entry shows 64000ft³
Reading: 9.56ft³
